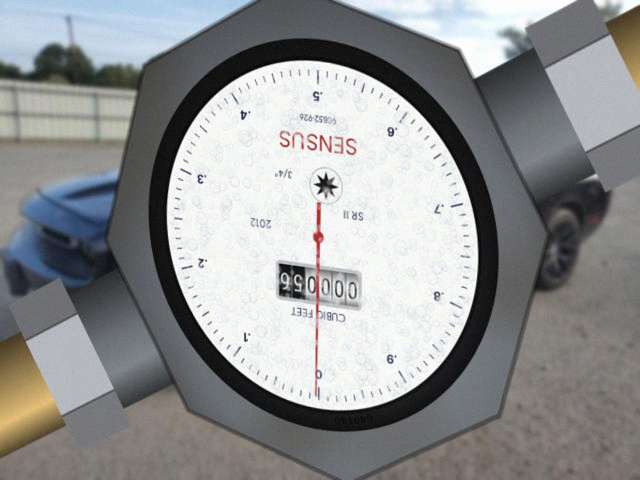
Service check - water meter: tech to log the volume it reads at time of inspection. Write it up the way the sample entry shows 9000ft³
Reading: 56.00ft³
